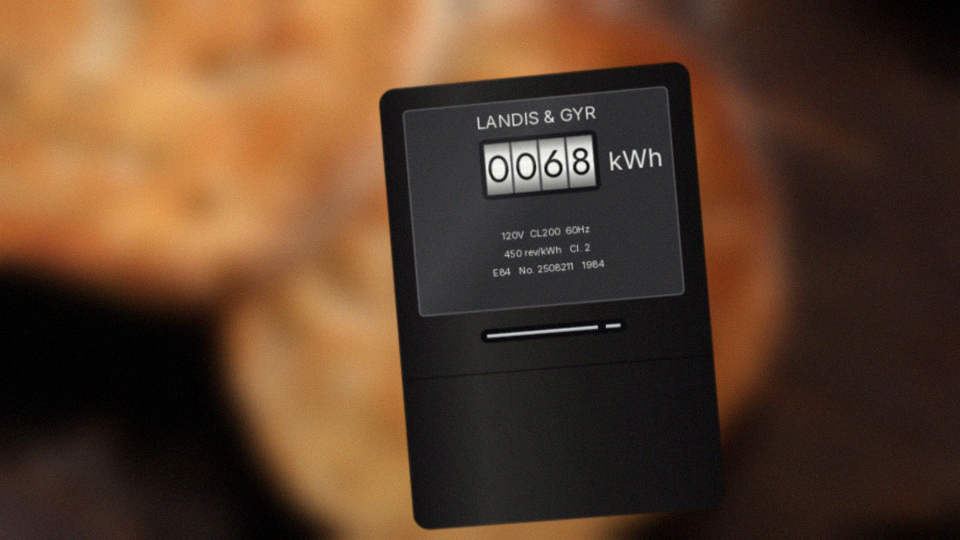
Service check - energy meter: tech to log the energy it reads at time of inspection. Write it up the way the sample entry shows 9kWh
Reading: 68kWh
